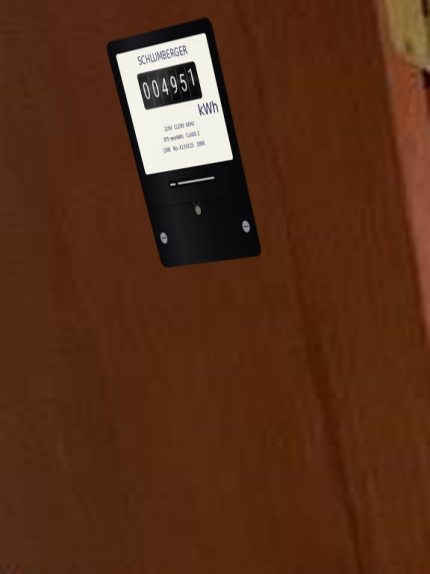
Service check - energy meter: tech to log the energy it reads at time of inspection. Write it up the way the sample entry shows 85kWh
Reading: 4951kWh
